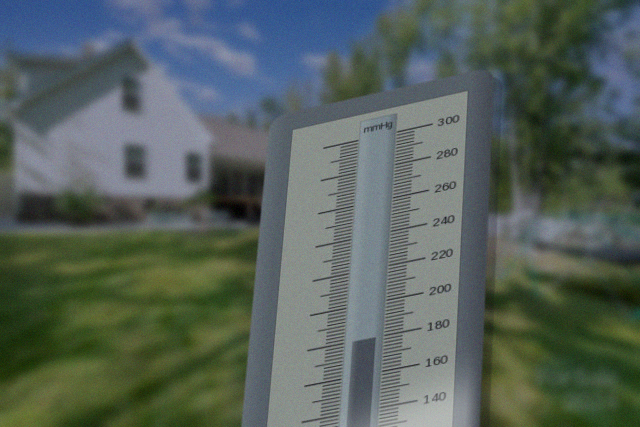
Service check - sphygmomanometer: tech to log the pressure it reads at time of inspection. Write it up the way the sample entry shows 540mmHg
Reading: 180mmHg
